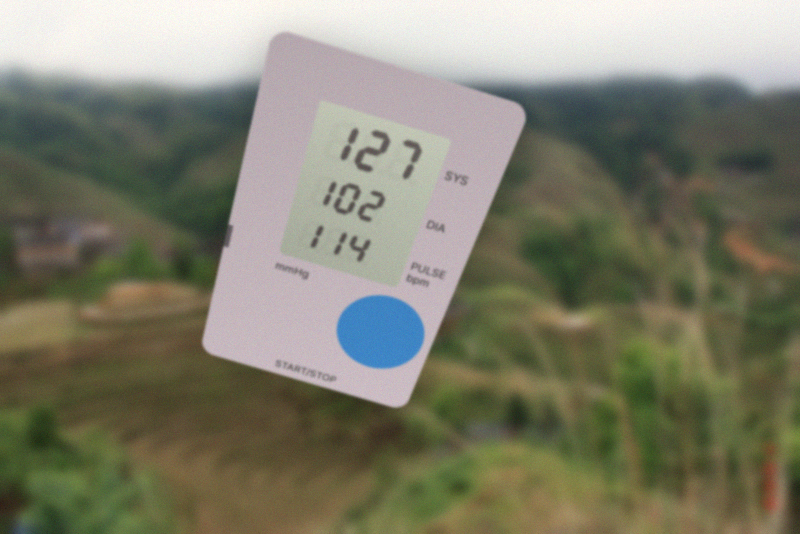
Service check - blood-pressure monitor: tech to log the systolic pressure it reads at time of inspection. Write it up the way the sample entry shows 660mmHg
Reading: 127mmHg
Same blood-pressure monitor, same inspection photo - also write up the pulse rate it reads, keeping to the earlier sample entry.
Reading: 114bpm
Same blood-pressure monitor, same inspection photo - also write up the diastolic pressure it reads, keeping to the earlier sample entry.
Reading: 102mmHg
